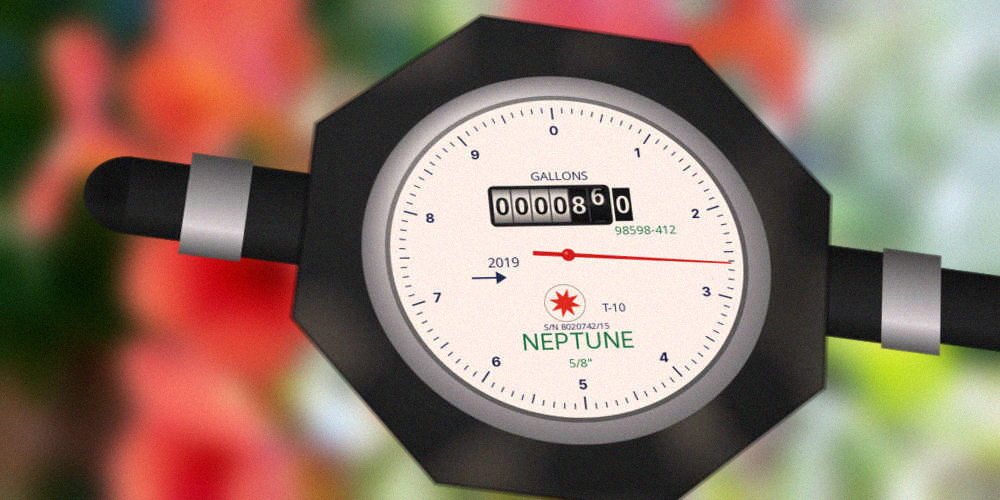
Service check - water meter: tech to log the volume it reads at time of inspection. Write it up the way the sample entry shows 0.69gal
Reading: 862.6gal
